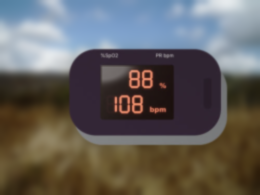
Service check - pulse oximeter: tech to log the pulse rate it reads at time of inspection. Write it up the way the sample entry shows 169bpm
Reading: 108bpm
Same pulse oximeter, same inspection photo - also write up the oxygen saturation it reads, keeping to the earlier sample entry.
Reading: 88%
